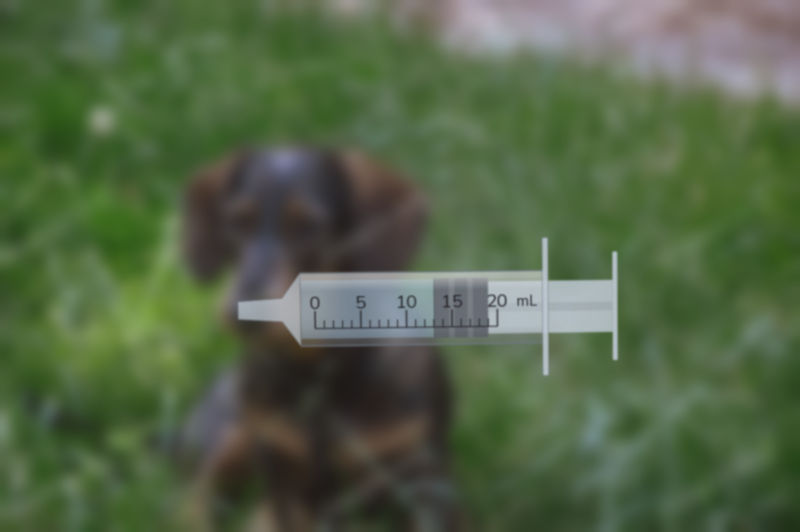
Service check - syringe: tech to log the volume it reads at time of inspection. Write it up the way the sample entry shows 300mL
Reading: 13mL
